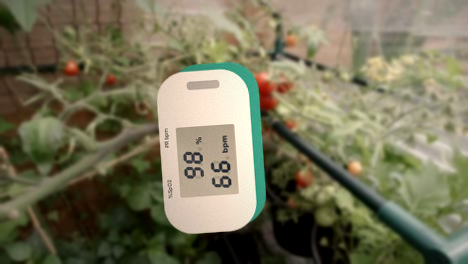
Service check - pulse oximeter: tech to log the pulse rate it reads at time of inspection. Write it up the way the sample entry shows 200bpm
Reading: 66bpm
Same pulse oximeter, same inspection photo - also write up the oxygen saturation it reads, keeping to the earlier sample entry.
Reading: 98%
